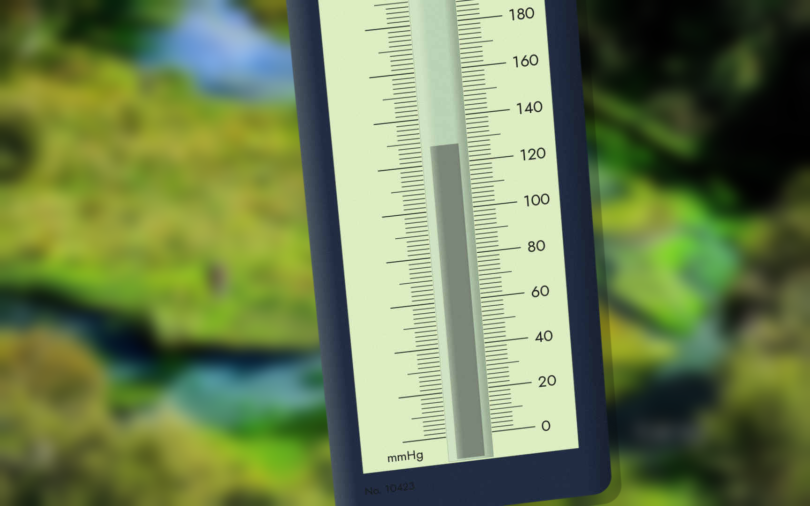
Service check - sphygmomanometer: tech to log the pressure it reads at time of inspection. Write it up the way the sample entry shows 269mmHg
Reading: 128mmHg
